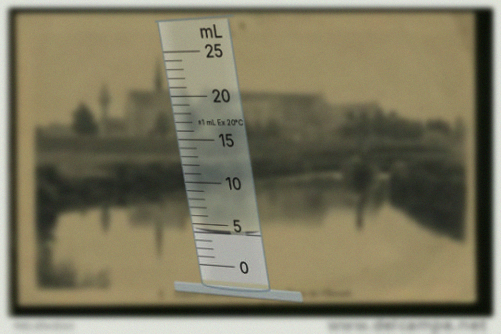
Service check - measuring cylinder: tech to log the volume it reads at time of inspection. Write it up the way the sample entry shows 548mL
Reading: 4mL
